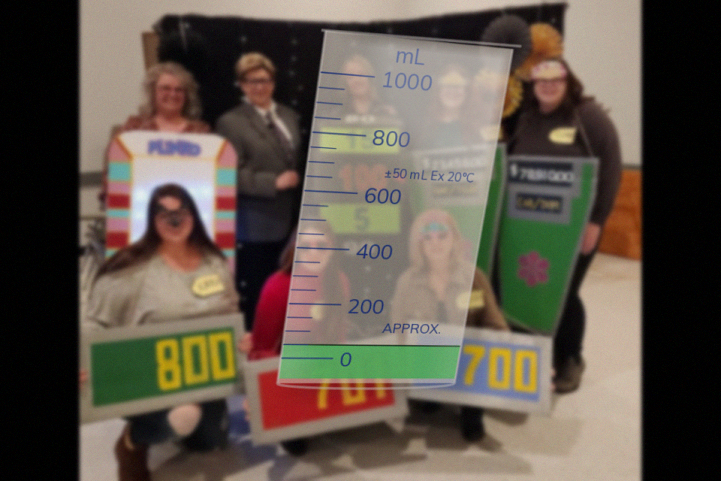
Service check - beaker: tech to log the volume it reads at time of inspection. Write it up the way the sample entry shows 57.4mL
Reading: 50mL
